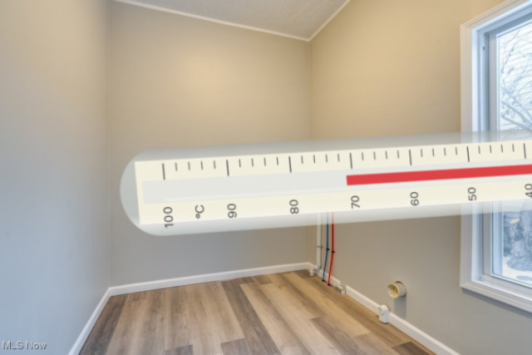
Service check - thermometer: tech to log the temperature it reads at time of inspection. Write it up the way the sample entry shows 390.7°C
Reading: 71°C
